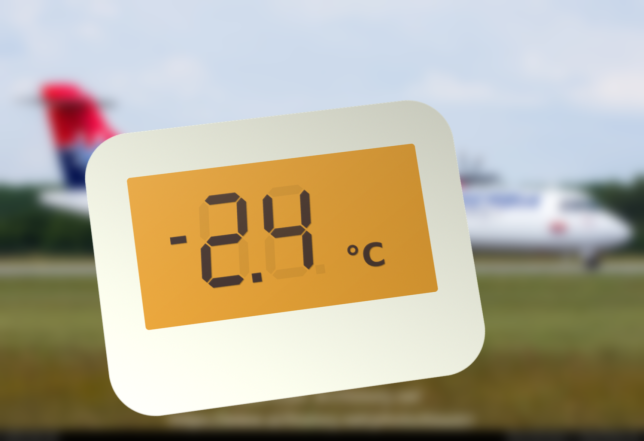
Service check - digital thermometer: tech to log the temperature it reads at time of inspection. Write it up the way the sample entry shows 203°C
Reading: -2.4°C
